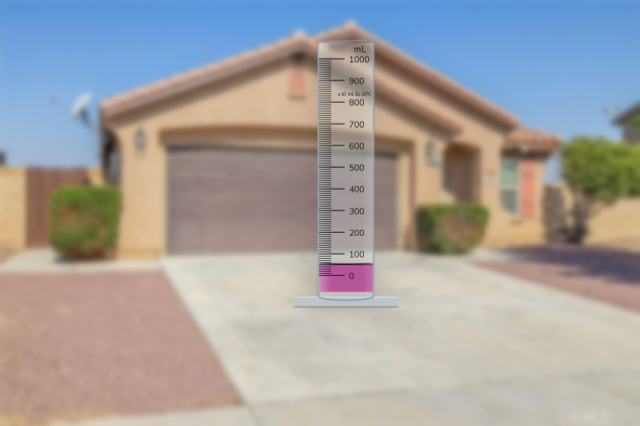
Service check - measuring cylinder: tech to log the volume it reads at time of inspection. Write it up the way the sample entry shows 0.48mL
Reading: 50mL
